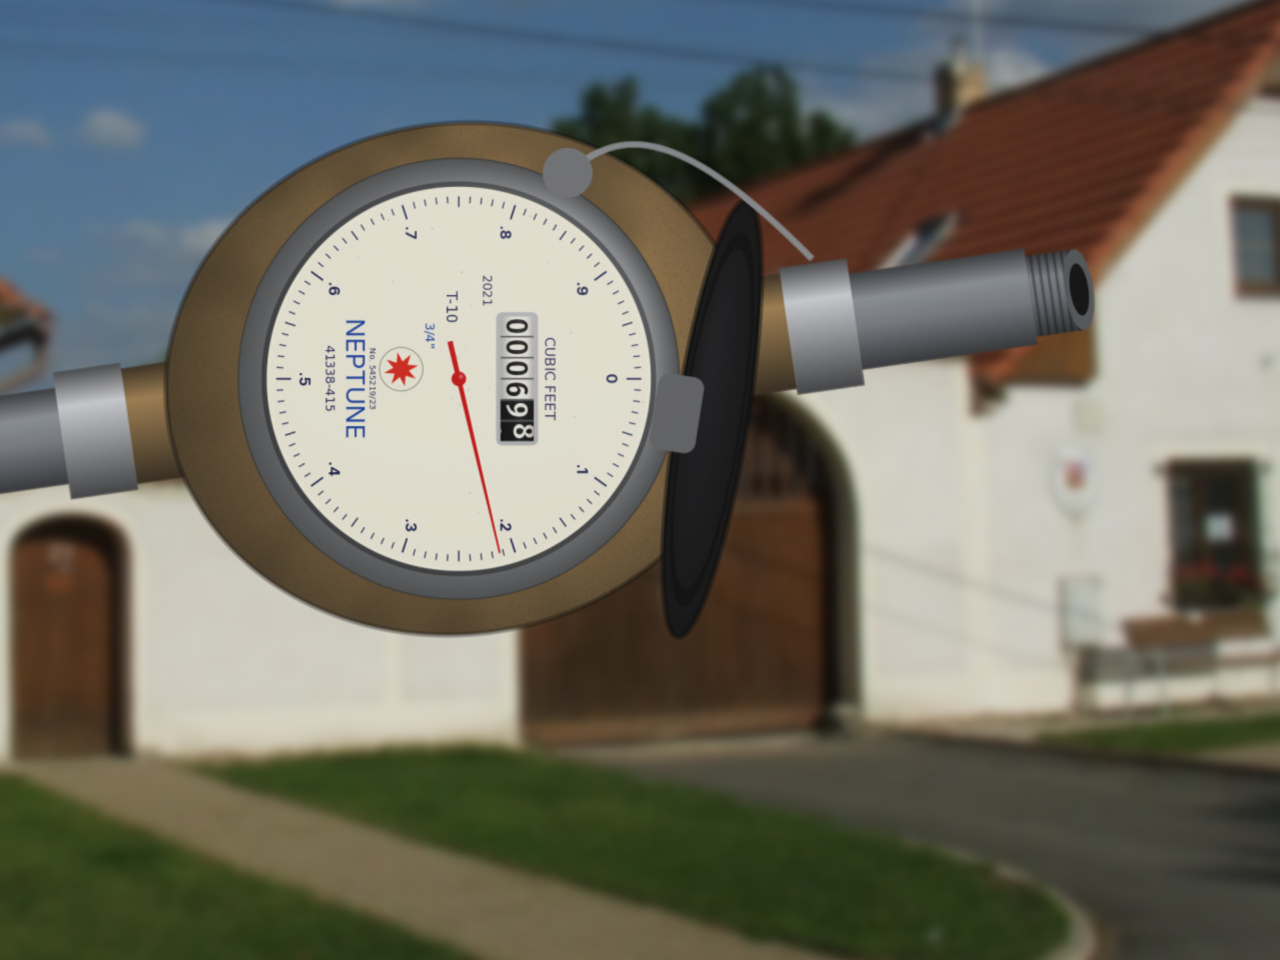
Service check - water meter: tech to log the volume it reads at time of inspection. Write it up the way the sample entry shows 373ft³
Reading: 698.21ft³
